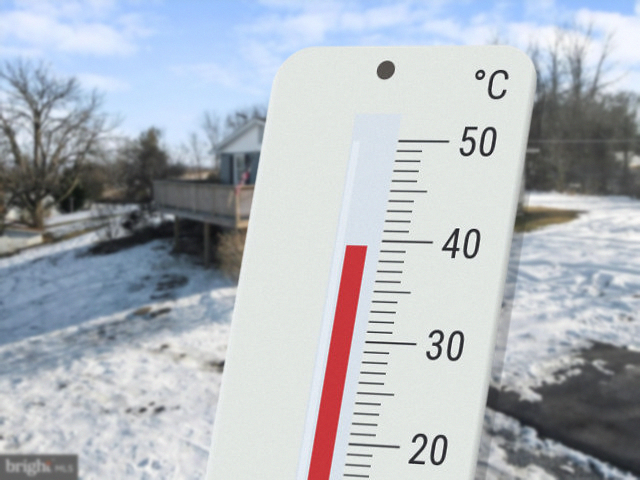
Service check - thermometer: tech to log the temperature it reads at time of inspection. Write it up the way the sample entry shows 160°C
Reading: 39.5°C
